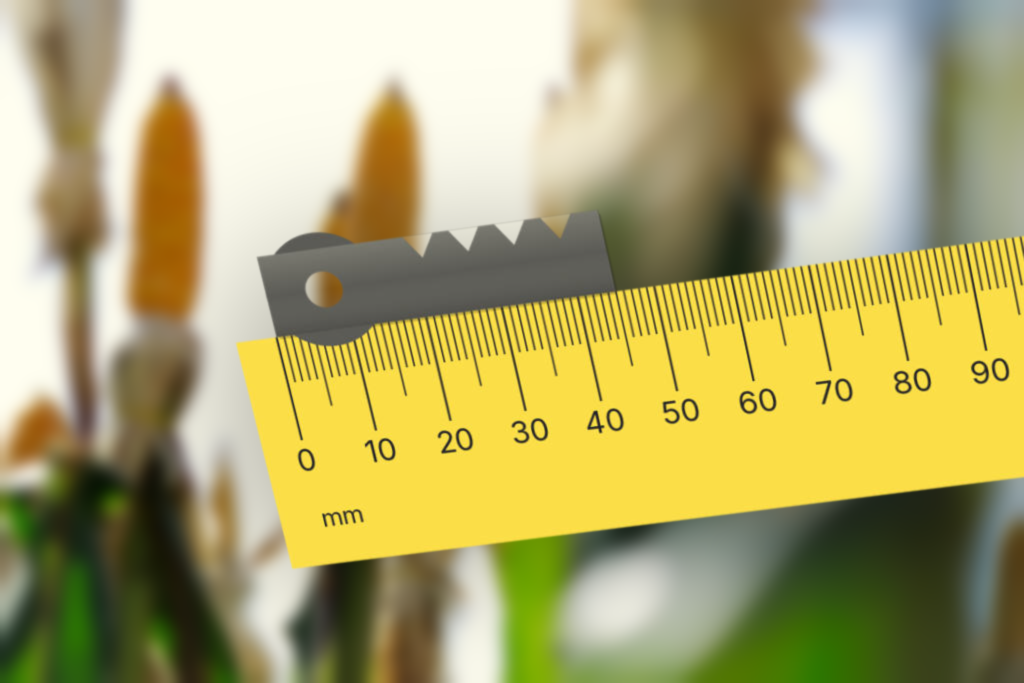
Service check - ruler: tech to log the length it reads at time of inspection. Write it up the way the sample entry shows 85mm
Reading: 45mm
